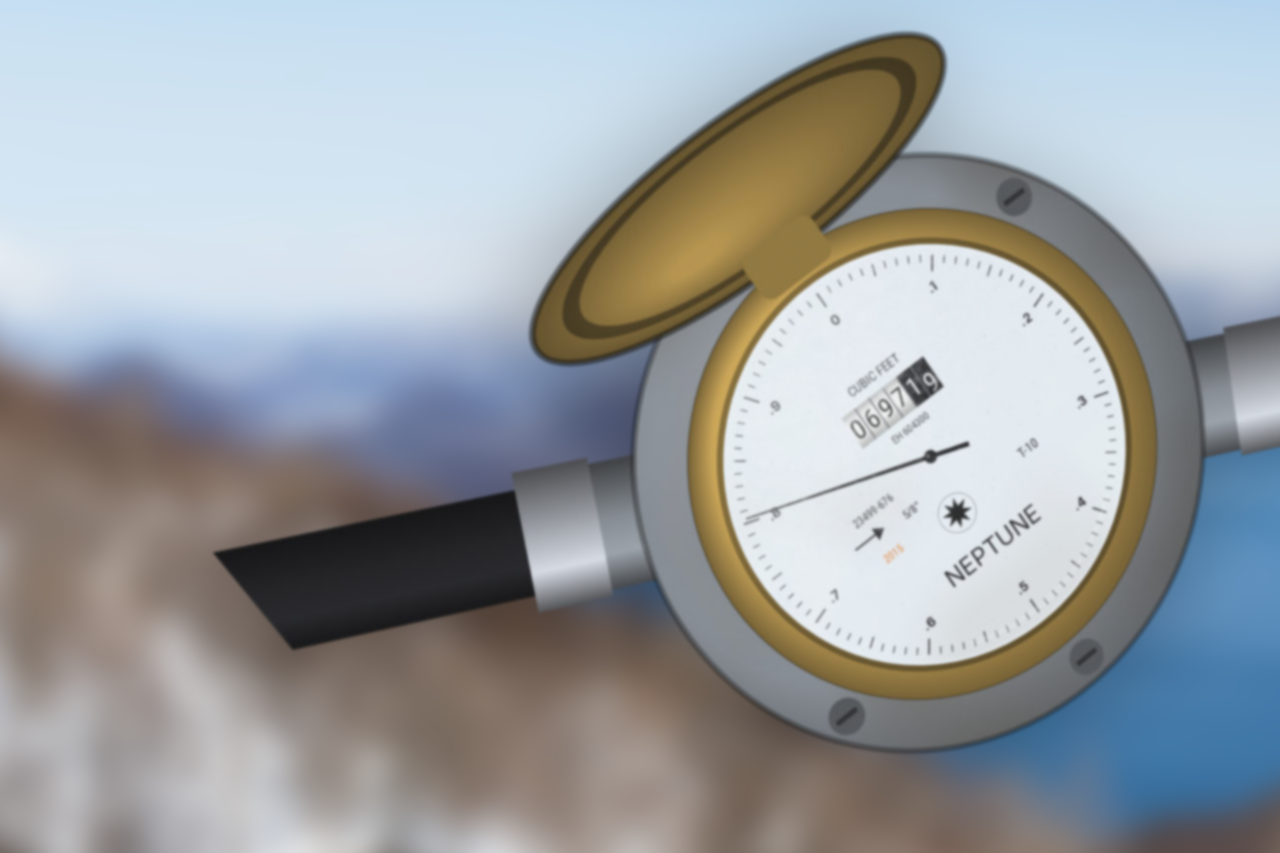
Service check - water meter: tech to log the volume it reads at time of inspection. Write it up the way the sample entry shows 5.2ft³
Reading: 69718.80ft³
